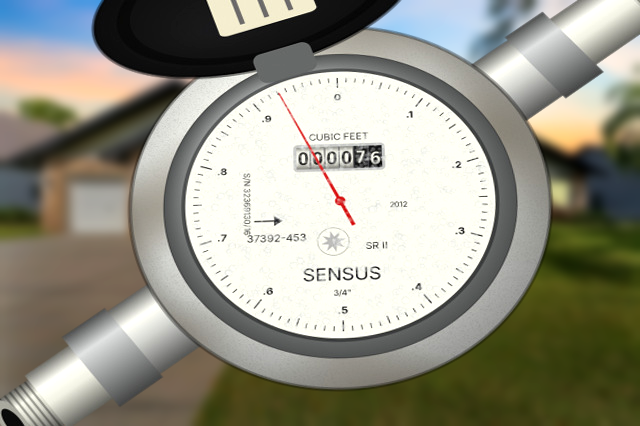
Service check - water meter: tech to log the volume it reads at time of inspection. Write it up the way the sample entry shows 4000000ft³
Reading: 75.93ft³
